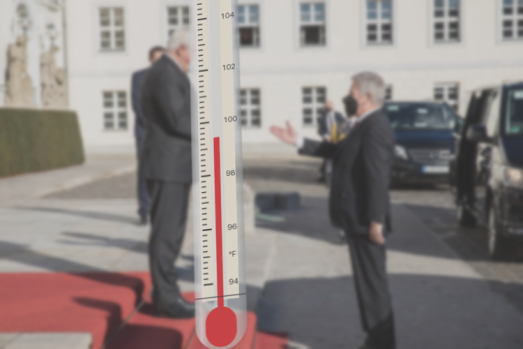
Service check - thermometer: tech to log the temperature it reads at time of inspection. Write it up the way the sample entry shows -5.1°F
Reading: 99.4°F
